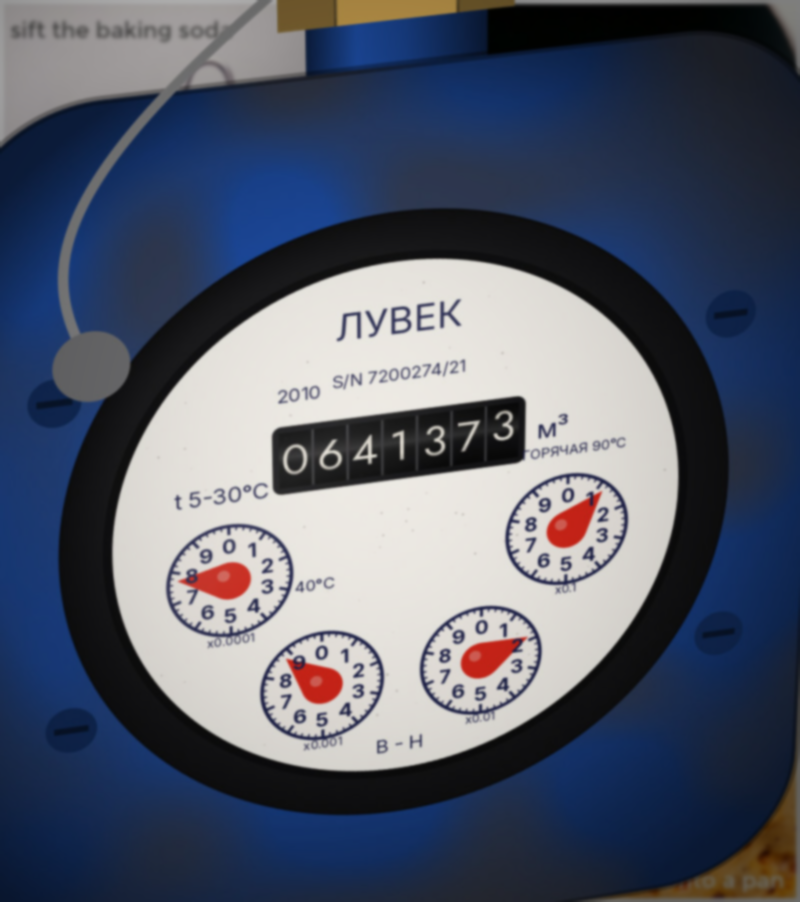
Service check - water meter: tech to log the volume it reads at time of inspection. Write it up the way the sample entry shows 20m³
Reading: 641373.1187m³
